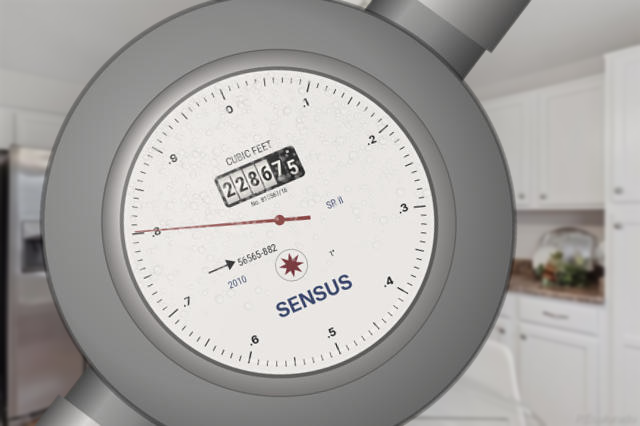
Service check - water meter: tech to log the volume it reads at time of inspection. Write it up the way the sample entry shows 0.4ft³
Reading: 228674.80ft³
